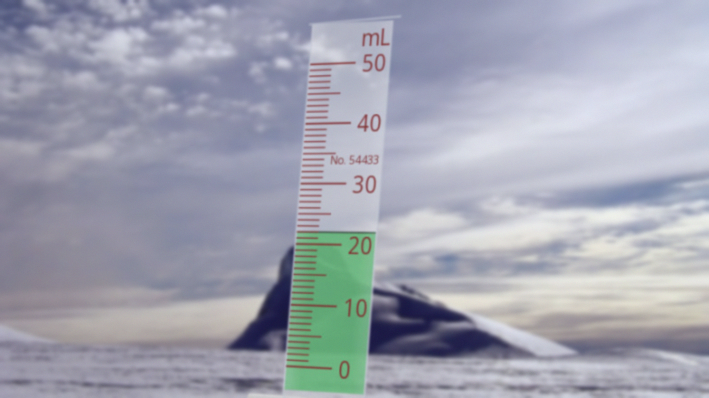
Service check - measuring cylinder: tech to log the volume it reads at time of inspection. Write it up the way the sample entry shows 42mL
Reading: 22mL
